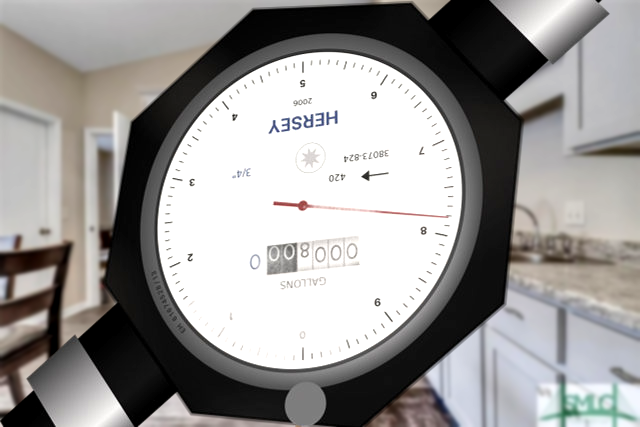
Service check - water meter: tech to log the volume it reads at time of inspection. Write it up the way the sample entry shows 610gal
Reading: 7997.8gal
